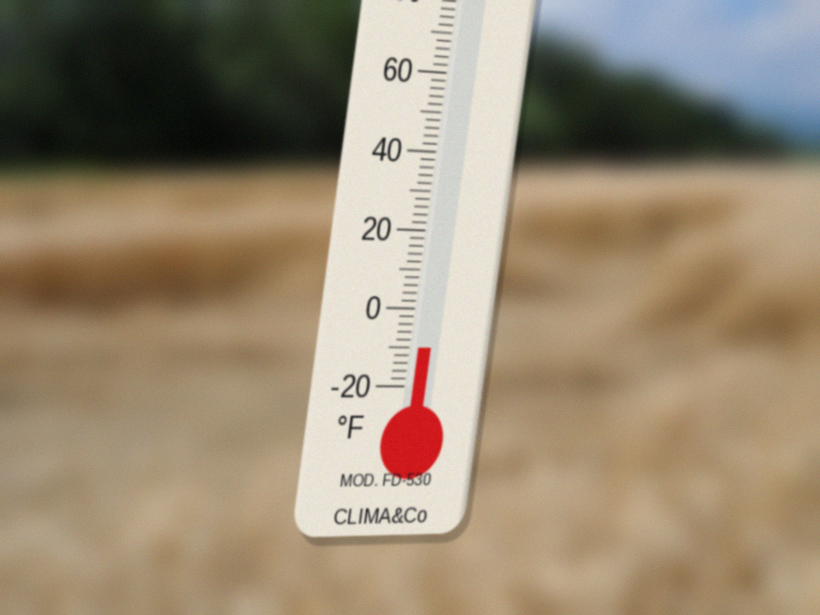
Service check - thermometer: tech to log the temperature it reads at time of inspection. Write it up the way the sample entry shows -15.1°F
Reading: -10°F
